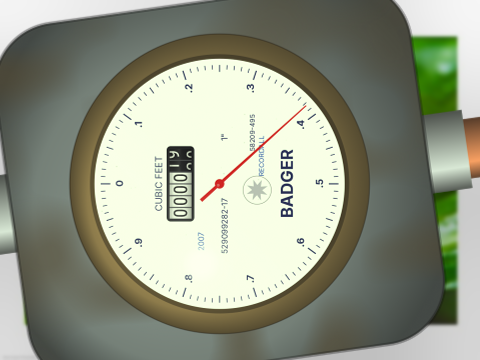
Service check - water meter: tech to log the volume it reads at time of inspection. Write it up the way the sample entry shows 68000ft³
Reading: 19.38ft³
